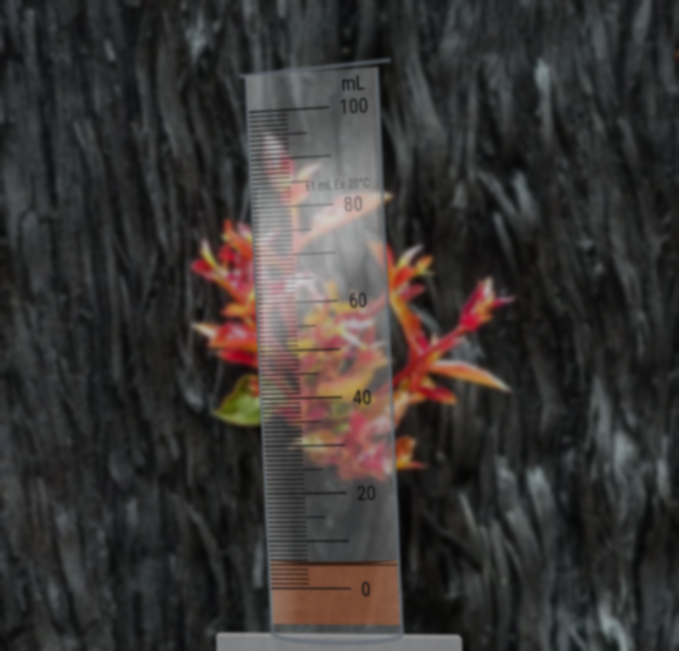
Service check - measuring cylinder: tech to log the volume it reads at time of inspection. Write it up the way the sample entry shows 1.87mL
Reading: 5mL
